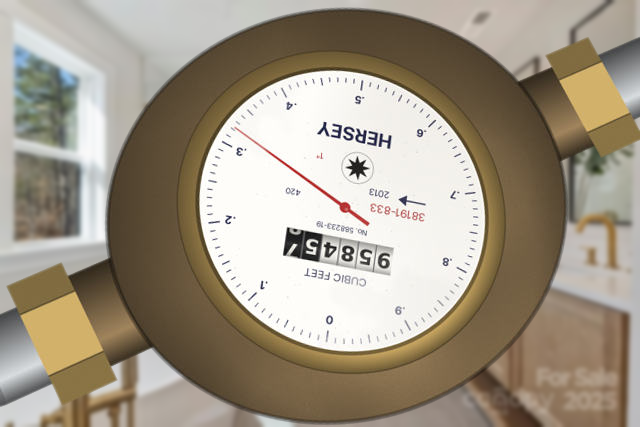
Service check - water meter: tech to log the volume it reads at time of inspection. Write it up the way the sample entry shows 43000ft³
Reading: 958457.32ft³
